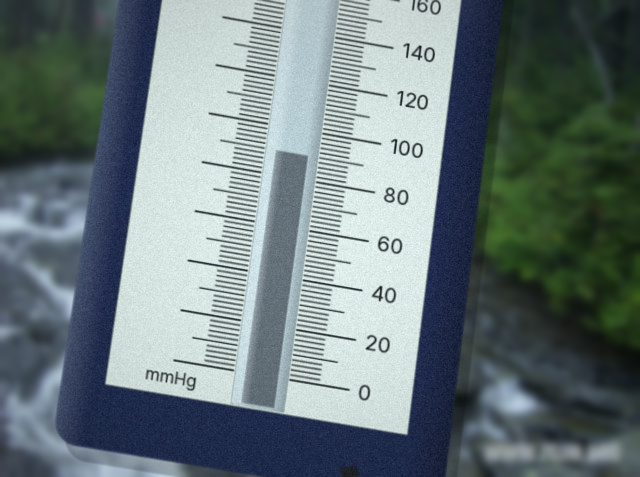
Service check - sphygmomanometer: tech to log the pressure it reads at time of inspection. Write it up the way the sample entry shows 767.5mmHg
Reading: 90mmHg
